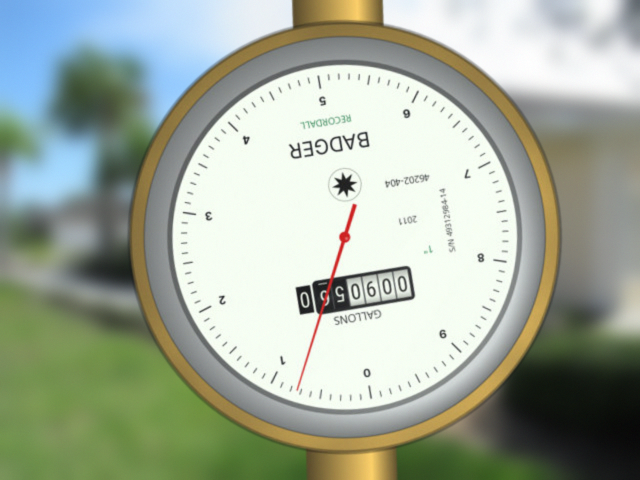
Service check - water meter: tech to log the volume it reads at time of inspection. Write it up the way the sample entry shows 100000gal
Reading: 90560.7gal
